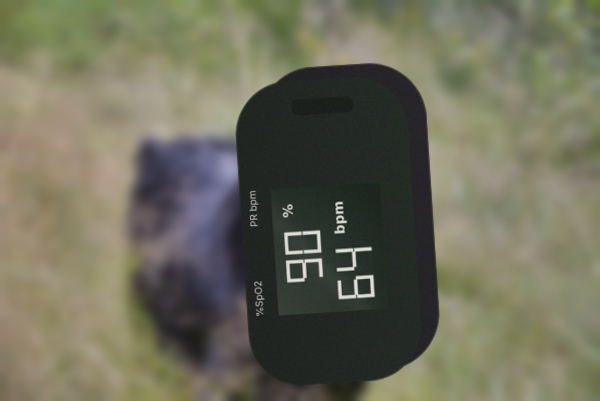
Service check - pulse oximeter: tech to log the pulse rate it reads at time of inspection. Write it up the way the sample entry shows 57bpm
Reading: 64bpm
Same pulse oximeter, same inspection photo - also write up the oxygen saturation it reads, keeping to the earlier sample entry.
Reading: 90%
